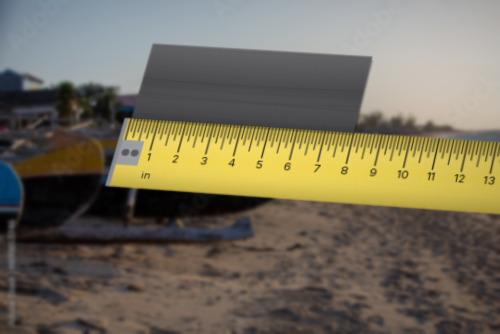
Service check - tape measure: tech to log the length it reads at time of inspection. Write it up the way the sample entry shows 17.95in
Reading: 8in
